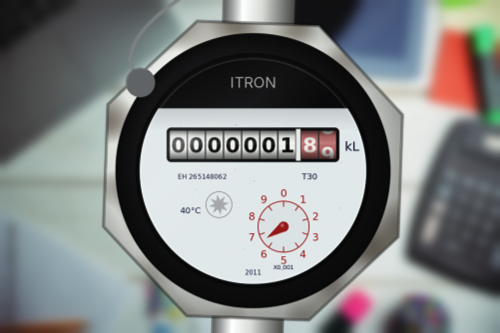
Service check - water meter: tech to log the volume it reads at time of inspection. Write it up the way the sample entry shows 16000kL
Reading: 1.886kL
